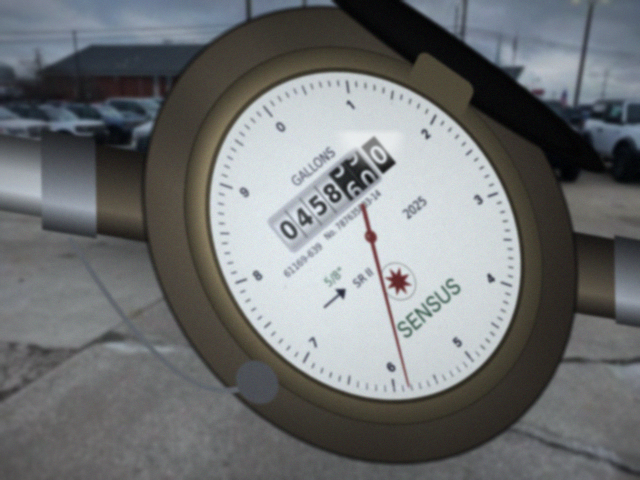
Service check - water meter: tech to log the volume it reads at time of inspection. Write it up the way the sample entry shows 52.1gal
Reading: 458595.8gal
